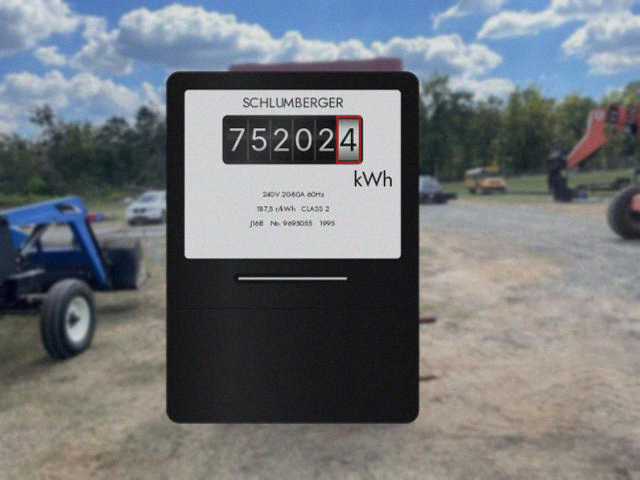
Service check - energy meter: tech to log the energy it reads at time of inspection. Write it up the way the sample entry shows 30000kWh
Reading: 75202.4kWh
